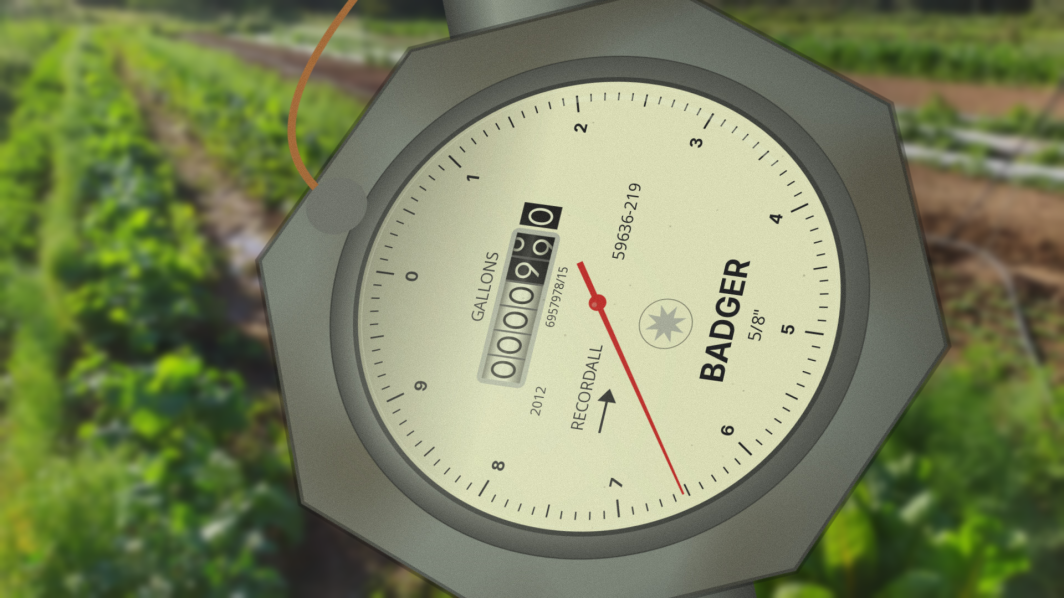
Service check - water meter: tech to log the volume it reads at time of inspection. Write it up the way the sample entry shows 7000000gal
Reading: 986.5gal
